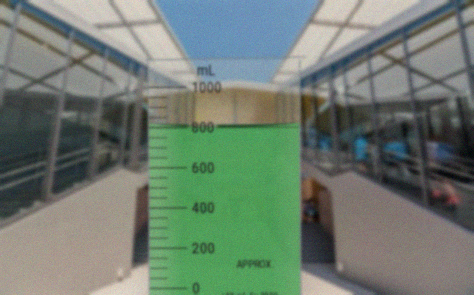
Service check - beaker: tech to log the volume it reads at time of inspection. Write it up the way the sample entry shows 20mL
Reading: 800mL
